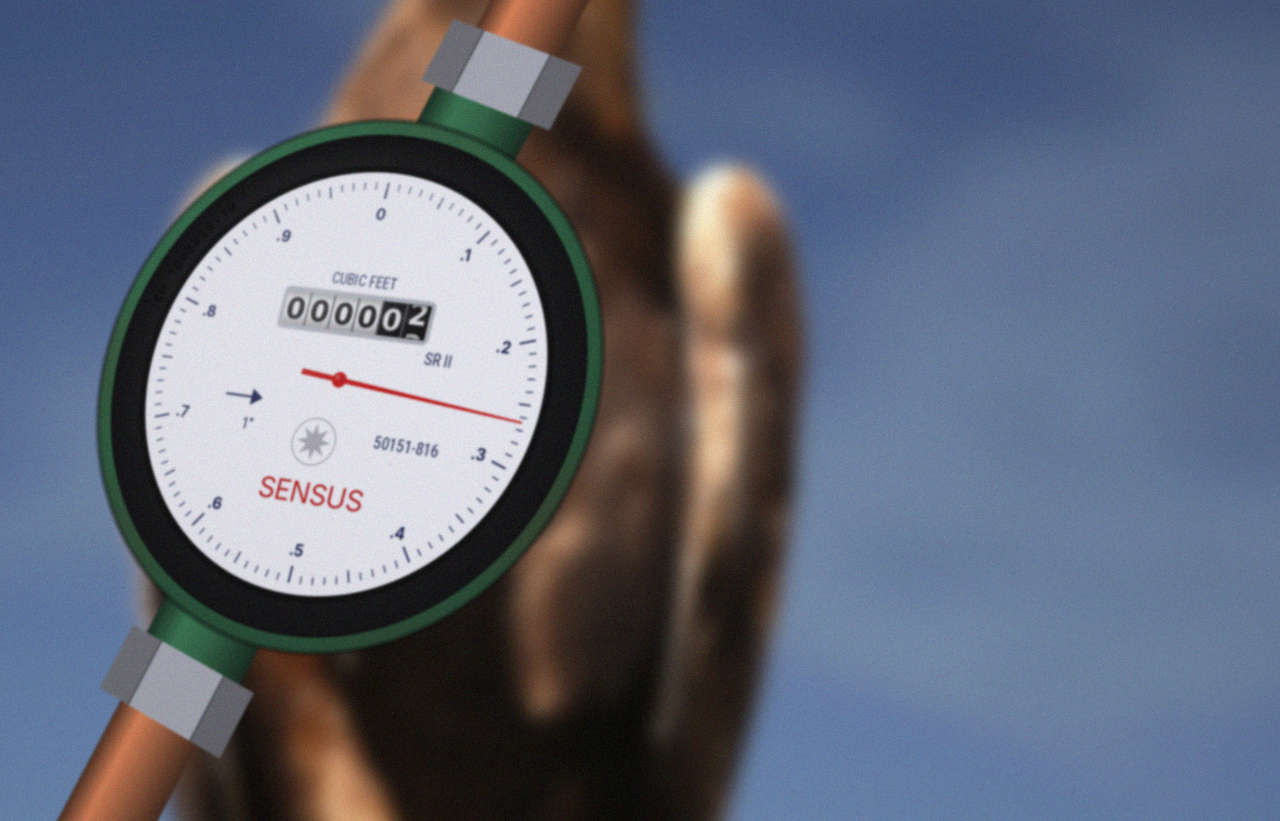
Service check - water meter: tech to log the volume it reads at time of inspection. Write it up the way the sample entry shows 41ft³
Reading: 2.26ft³
